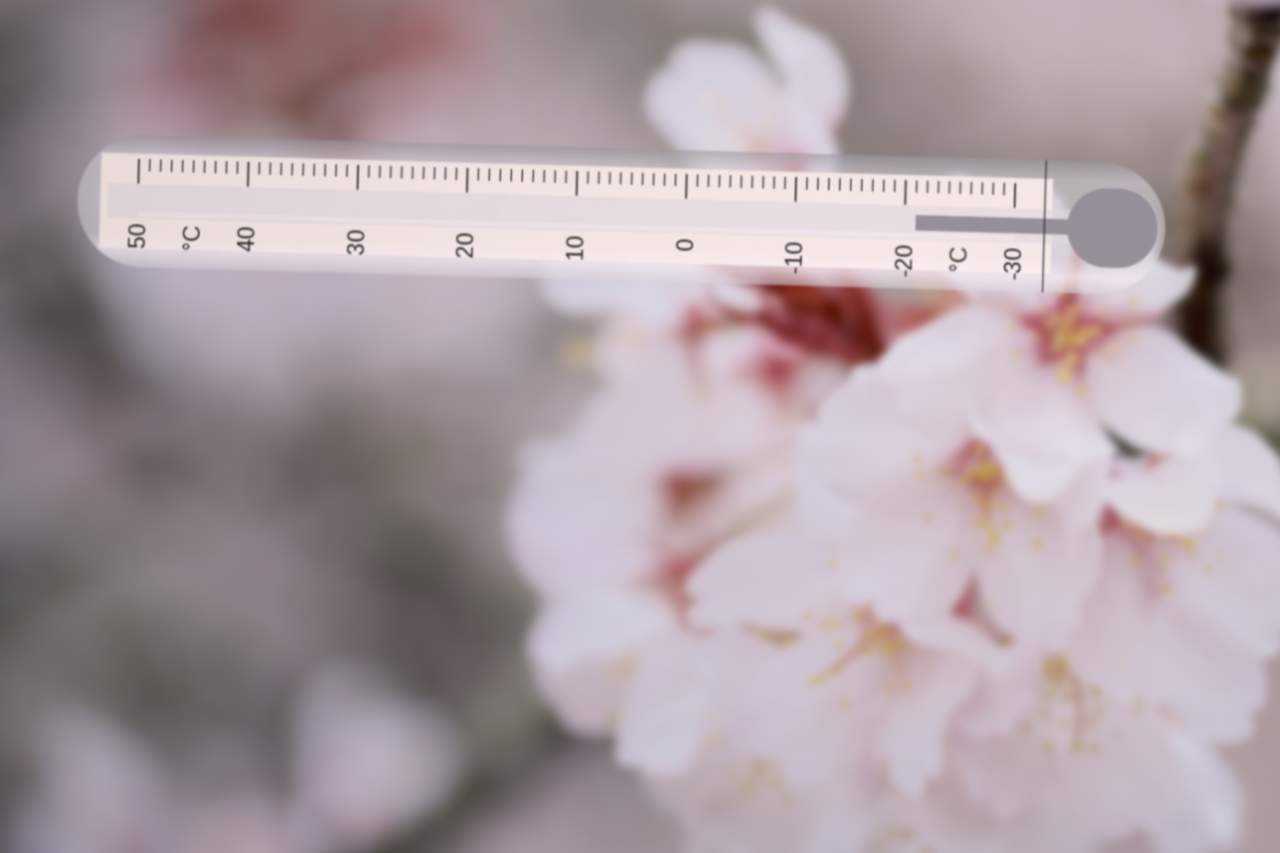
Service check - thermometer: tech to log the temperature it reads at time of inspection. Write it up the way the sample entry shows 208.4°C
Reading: -21°C
